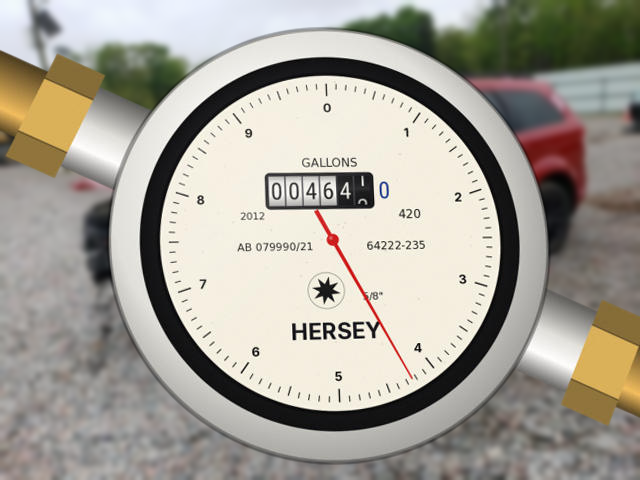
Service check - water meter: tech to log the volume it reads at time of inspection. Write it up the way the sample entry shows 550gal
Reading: 46414.2gal
